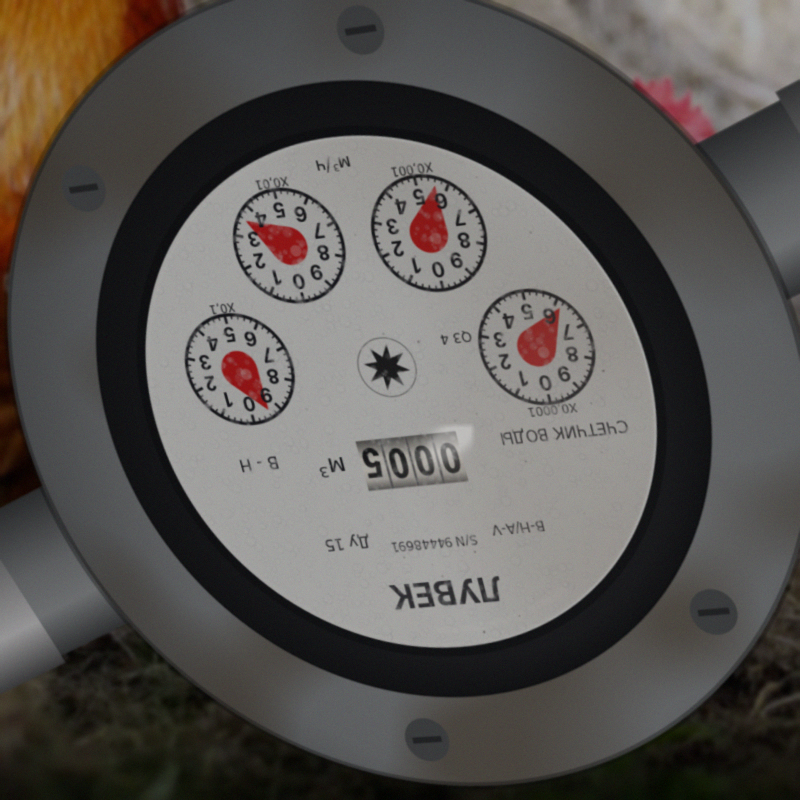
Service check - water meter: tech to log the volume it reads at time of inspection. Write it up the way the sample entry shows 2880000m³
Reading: 4.9356m³
